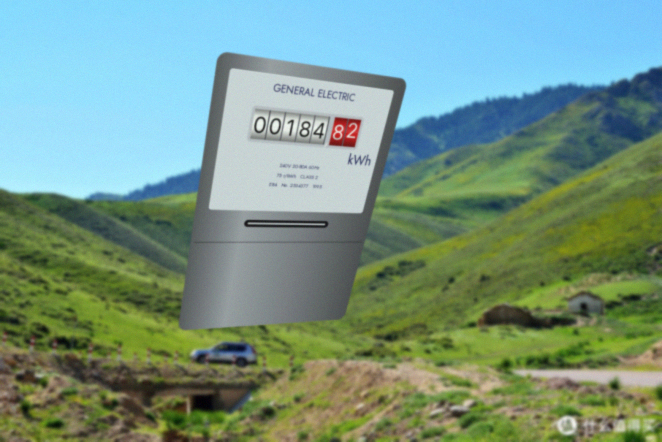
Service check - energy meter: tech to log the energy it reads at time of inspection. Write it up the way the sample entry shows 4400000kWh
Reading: 184.82kWh
